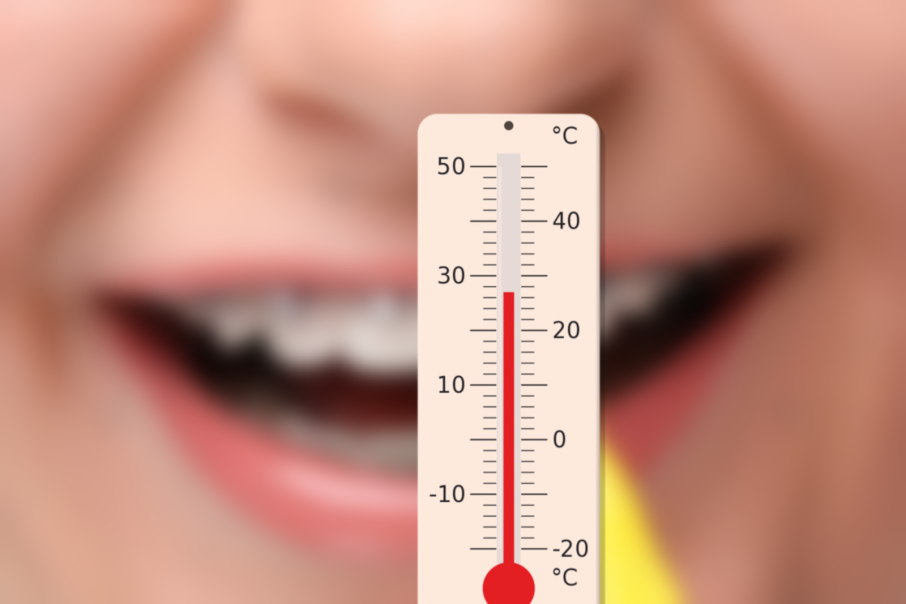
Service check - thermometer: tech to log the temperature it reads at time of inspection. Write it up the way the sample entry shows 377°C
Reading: 27°C
